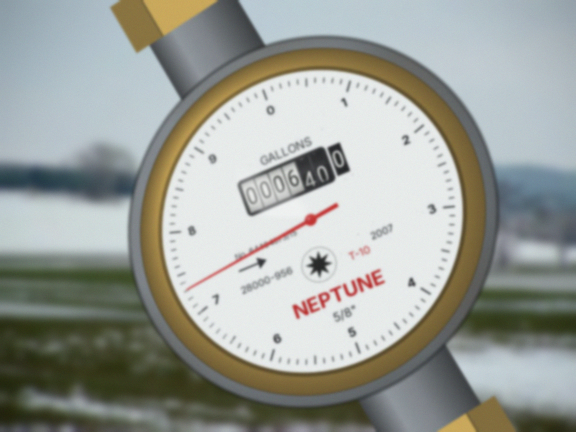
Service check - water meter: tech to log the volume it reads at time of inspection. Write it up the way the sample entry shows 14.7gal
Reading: 6397.3gal
